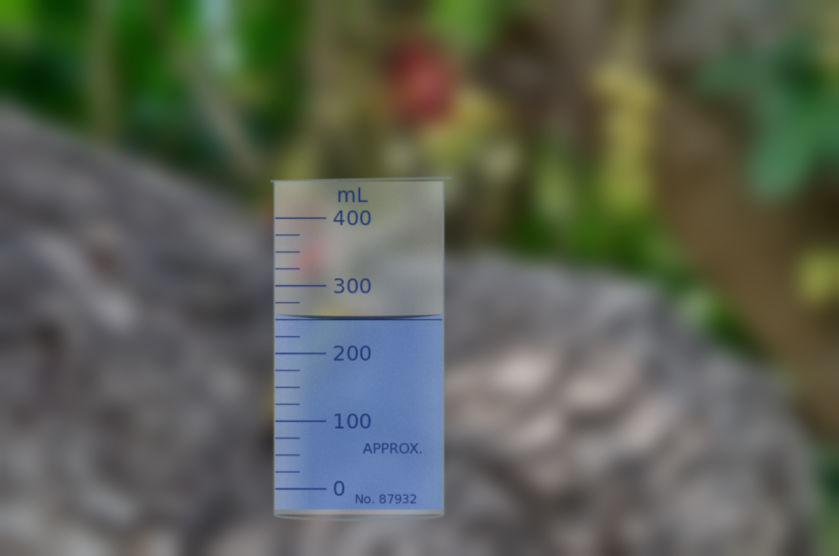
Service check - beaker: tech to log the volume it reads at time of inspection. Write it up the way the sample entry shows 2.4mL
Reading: 250mL
